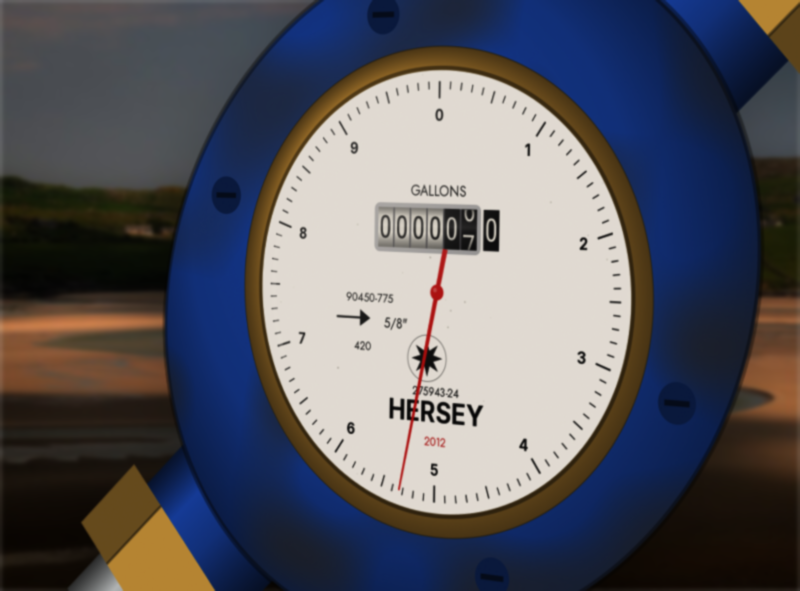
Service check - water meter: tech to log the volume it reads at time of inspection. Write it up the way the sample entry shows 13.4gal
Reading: 65.3gal
